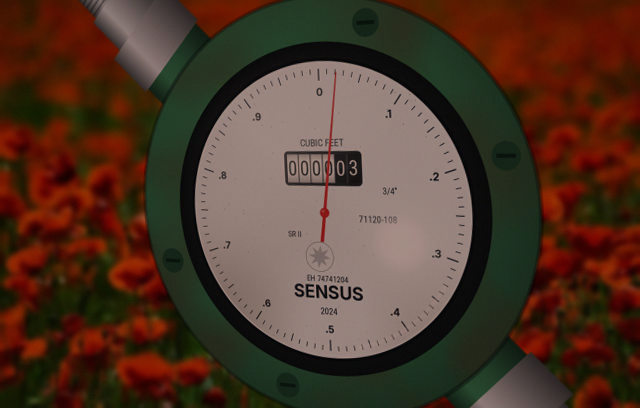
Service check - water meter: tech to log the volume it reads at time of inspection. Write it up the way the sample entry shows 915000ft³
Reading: 3.02ft³
